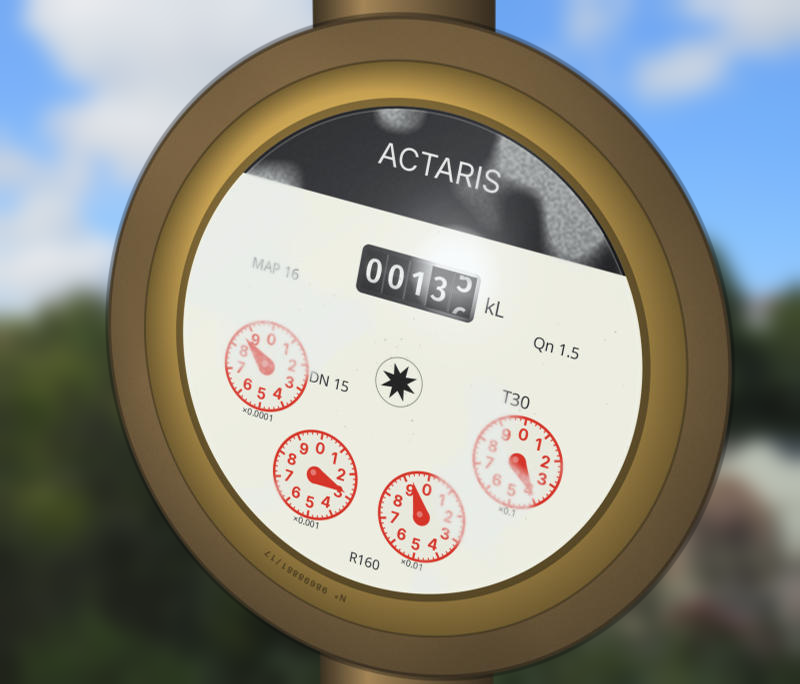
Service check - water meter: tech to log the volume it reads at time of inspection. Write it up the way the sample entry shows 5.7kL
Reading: 135.3928kL
